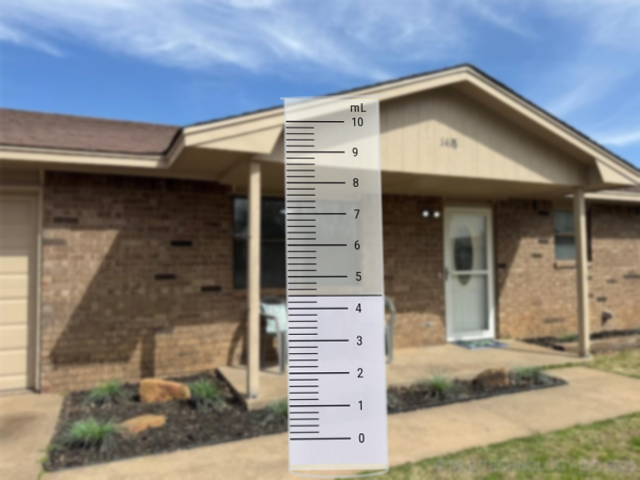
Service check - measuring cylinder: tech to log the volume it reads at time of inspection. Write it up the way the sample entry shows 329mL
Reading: 4.4mL
